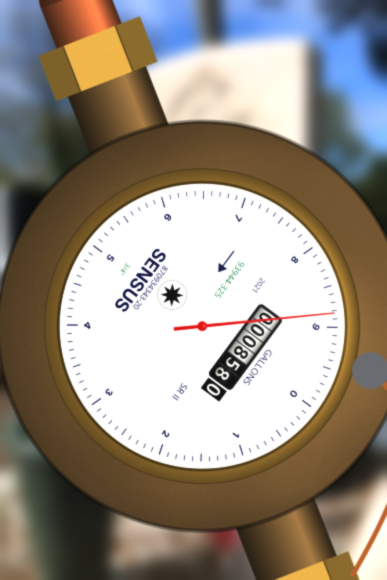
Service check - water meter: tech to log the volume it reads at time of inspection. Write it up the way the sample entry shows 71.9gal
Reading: 8578.8gal
